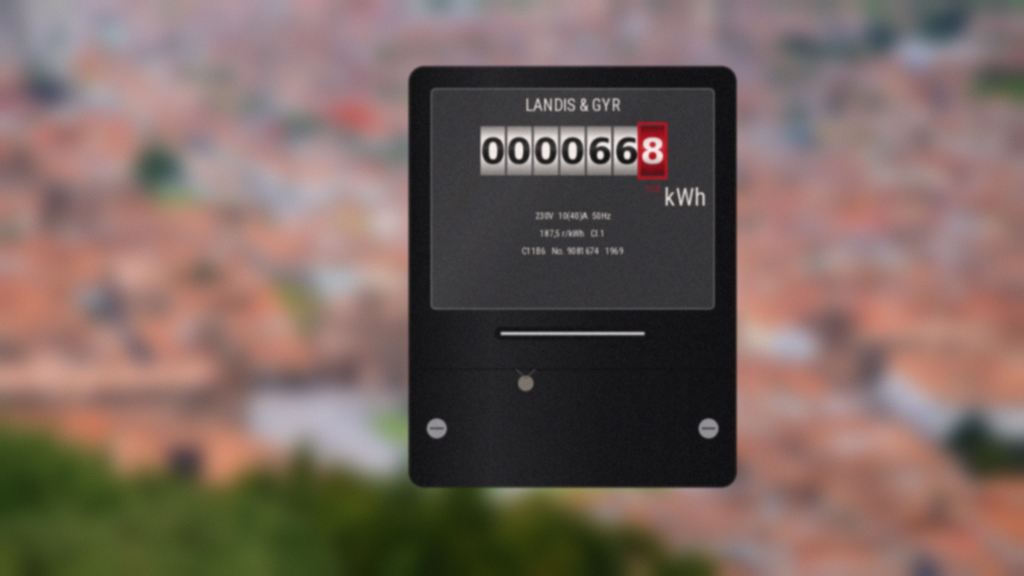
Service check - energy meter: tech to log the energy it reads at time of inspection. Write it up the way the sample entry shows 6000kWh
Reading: 66.8kWh
